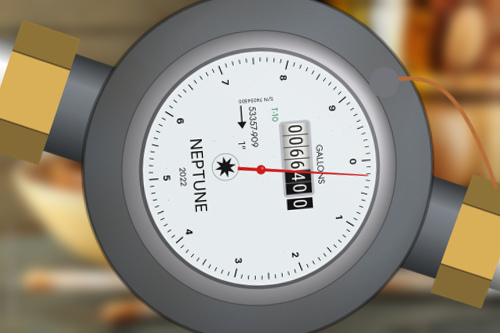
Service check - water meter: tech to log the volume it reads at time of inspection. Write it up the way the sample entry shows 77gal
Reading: 66400.2gal
